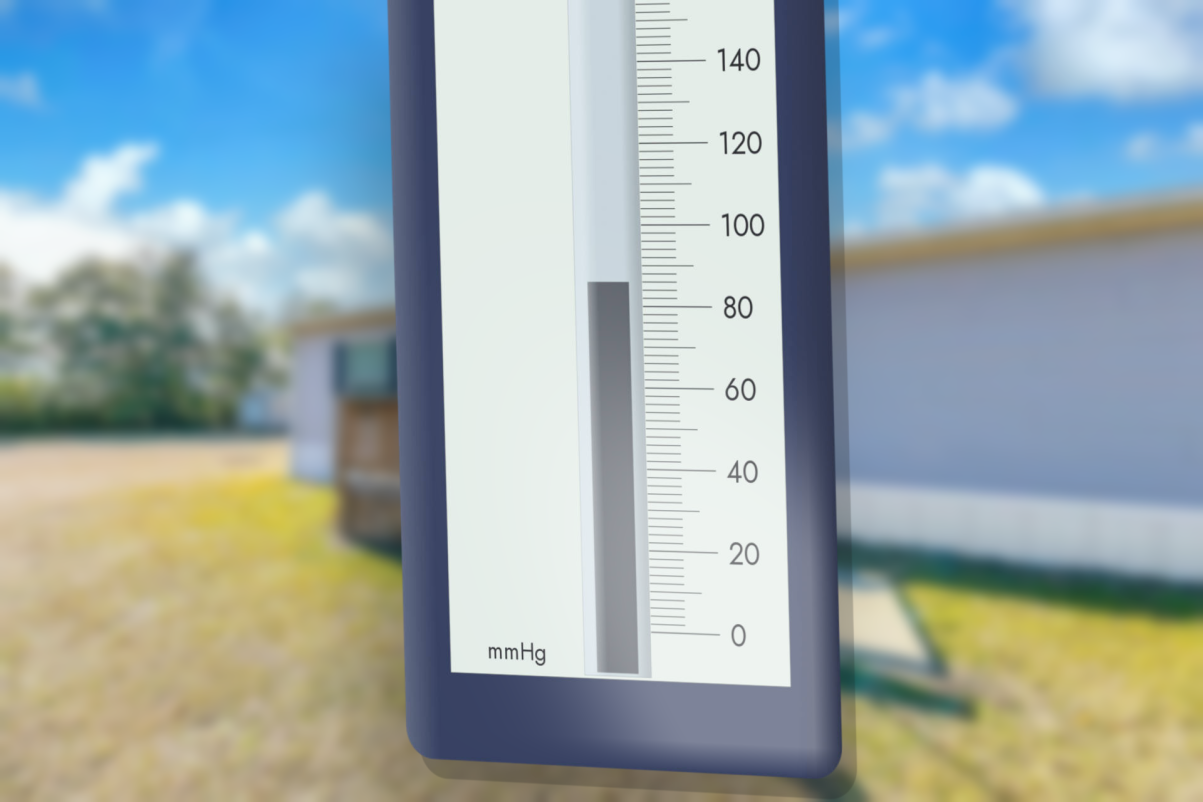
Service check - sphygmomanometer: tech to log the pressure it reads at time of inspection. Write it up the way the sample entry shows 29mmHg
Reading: 86mmHg
